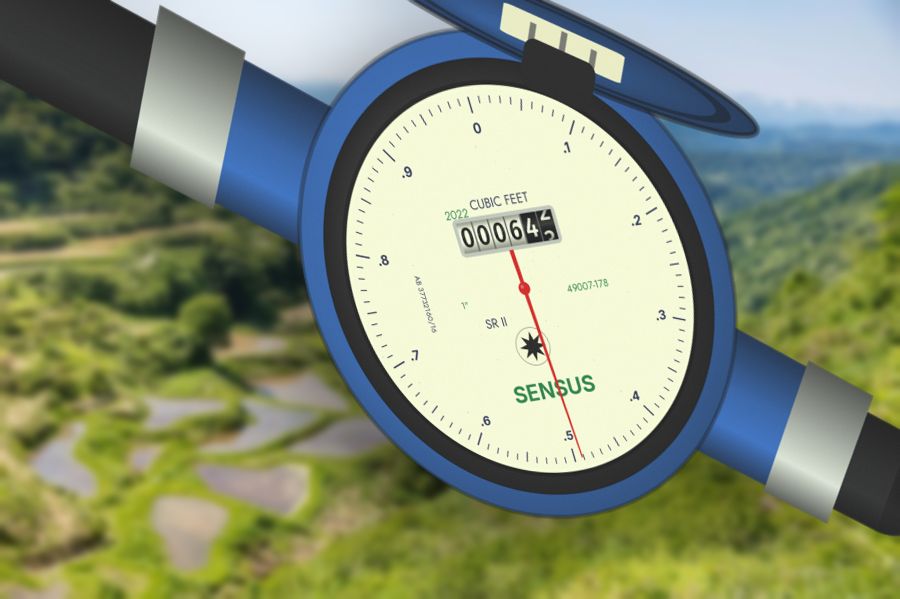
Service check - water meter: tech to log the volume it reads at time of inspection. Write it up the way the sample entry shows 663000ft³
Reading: 642.49ft³
